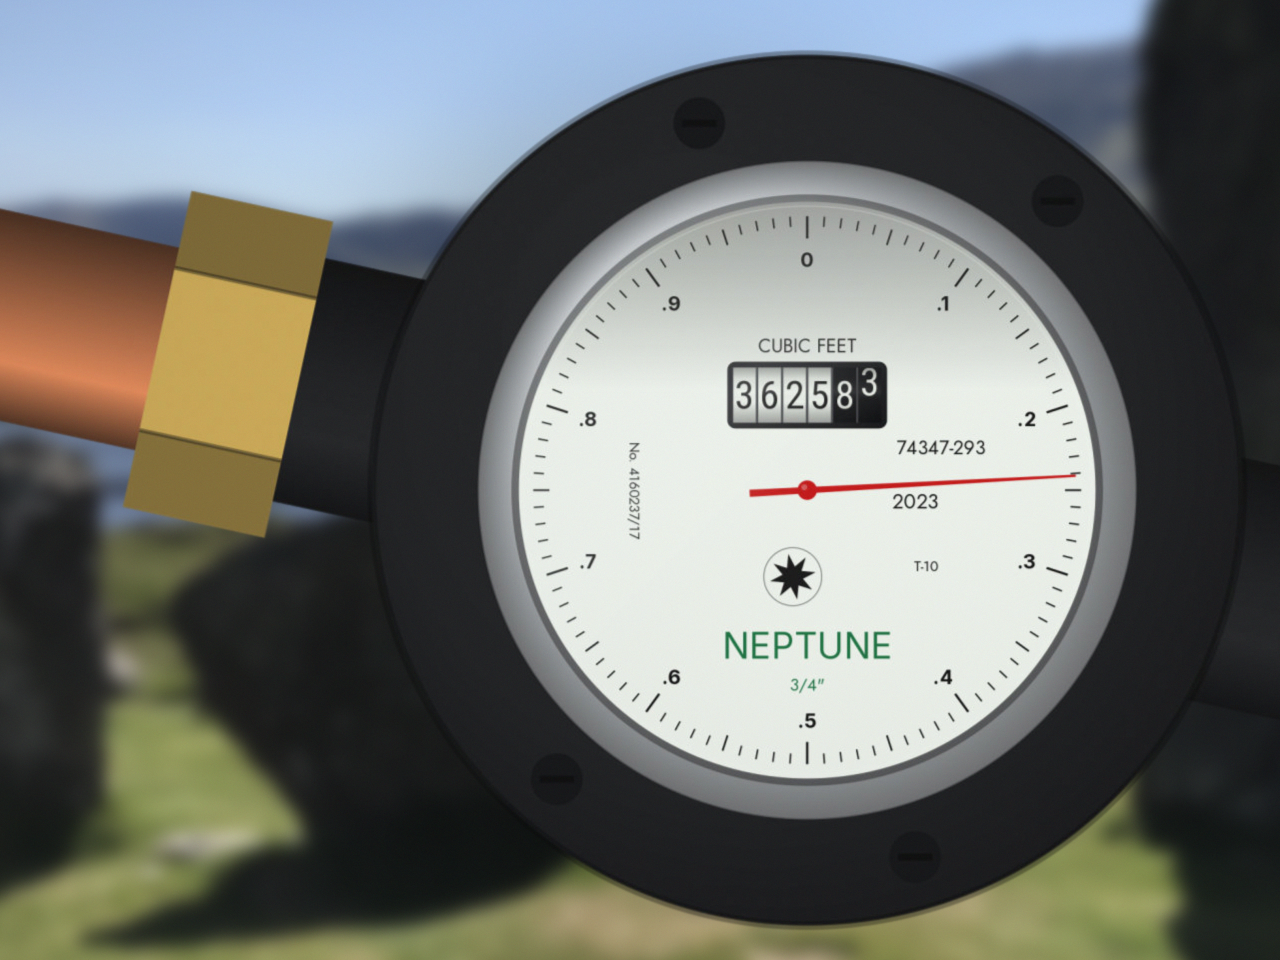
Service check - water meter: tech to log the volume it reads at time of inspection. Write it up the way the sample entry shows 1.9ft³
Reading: 362583.24ft³
